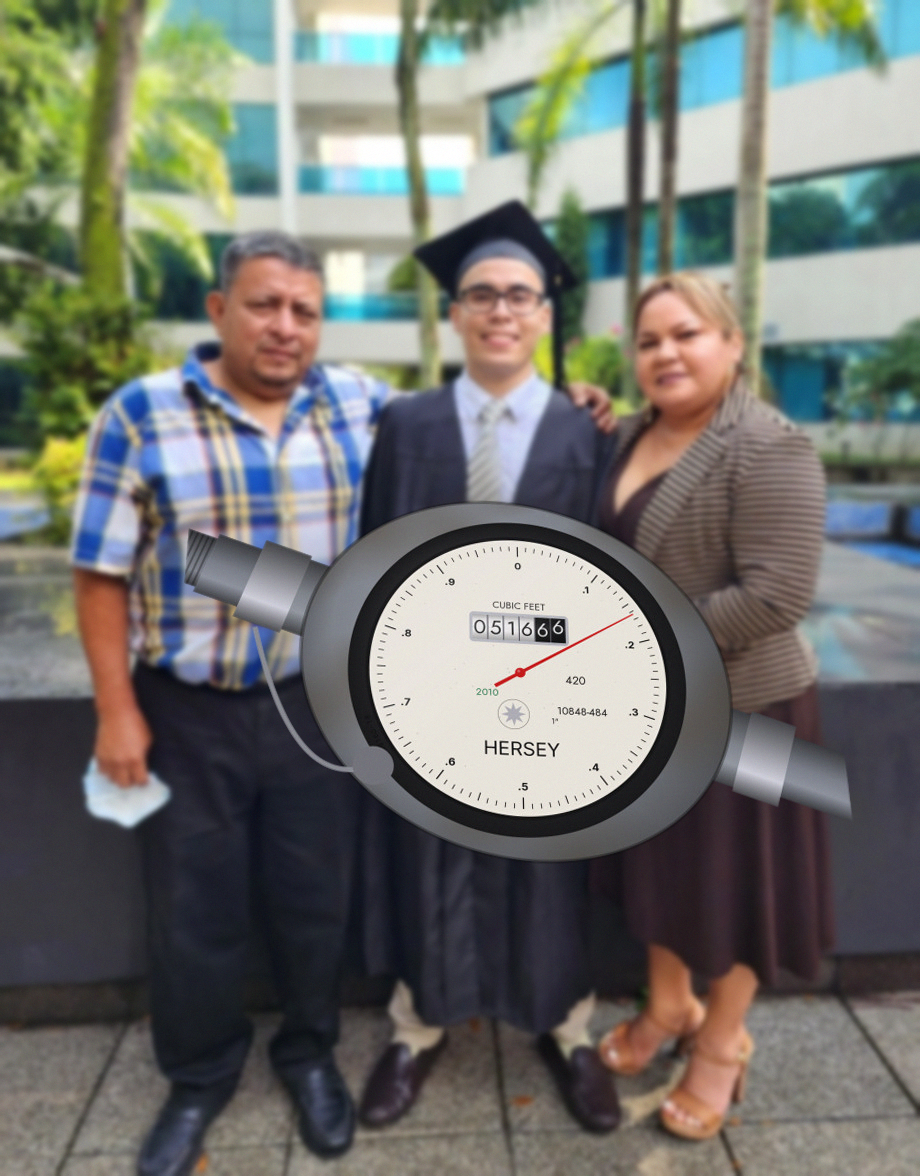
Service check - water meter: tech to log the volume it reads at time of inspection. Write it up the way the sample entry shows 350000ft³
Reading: 51666.16ft³
